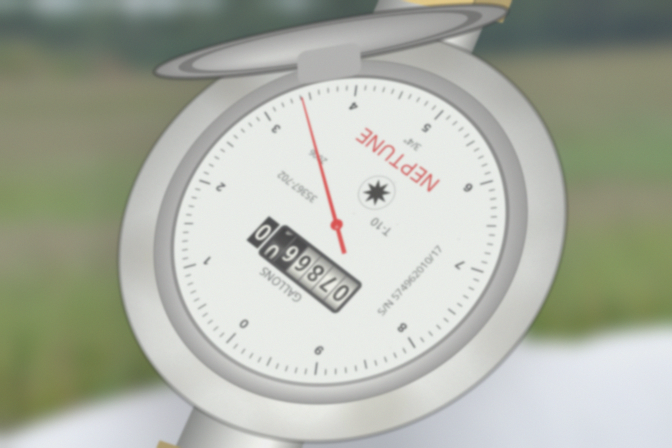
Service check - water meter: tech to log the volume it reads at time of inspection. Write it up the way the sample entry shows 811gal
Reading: 786603.4gal
